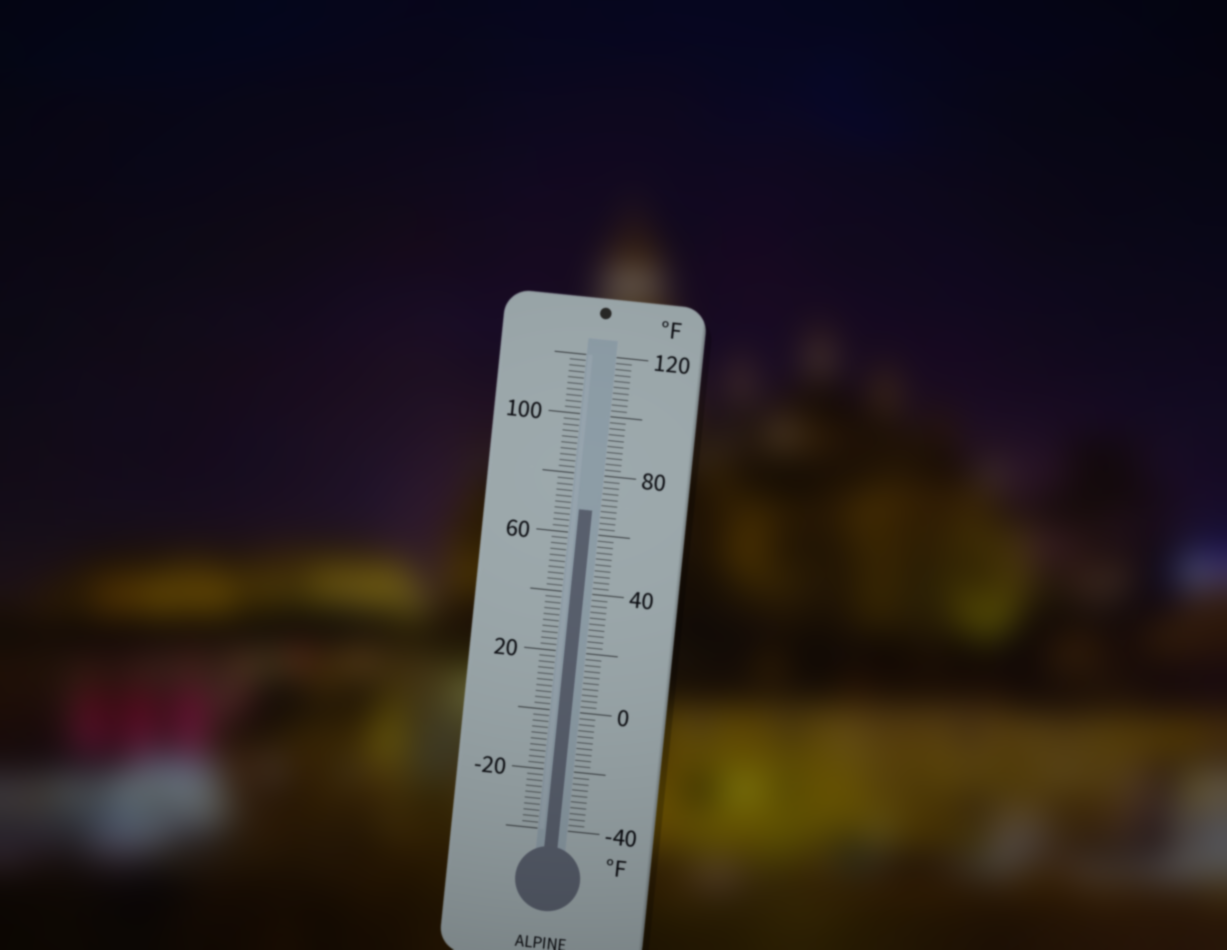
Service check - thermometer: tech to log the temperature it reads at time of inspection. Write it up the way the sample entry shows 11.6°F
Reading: 68°F
